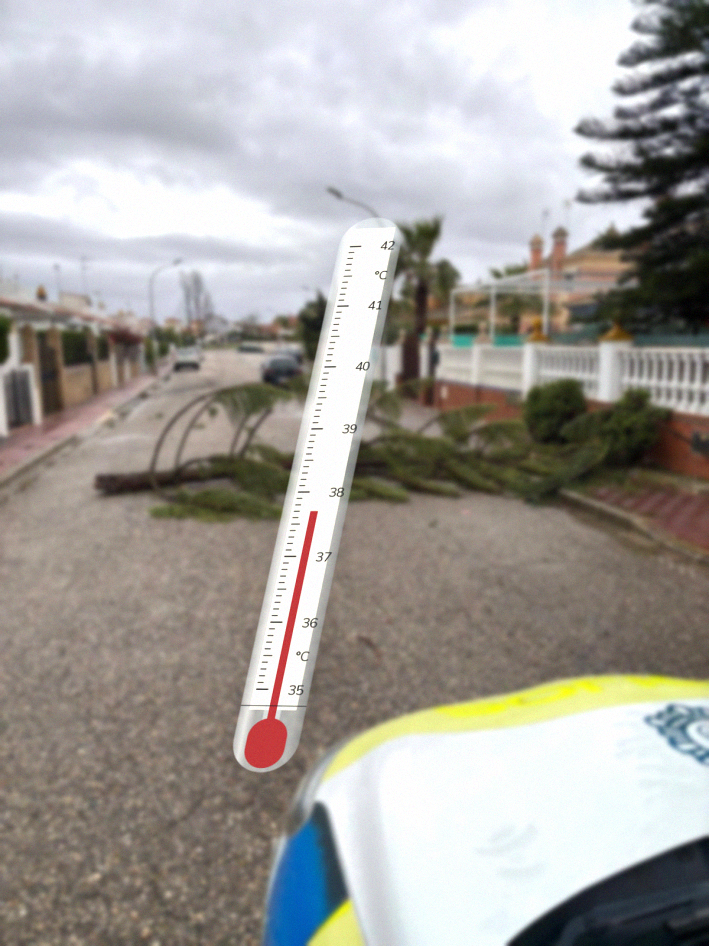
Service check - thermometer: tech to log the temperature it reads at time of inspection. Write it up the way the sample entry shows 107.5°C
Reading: 37.7°C
